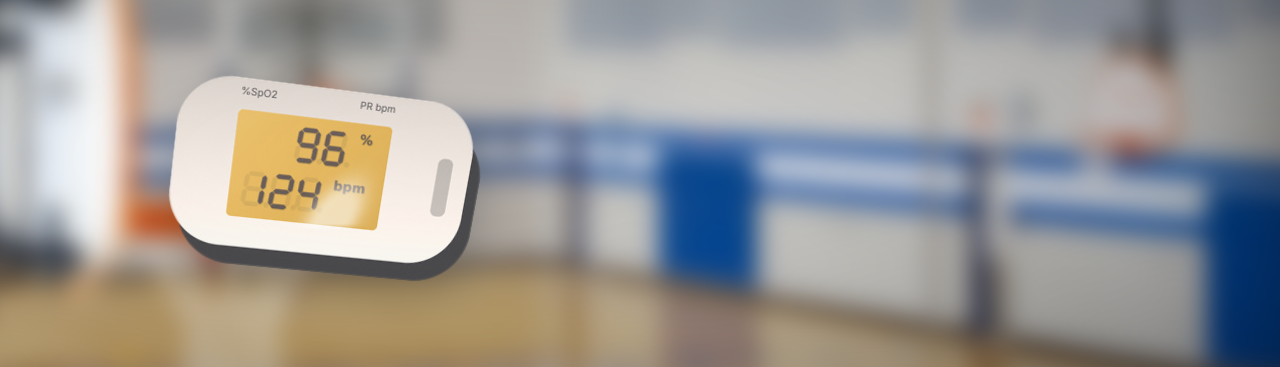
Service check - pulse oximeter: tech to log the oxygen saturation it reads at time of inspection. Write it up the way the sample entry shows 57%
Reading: 96%
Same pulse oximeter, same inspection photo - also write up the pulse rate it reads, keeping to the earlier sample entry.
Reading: 124bpm
